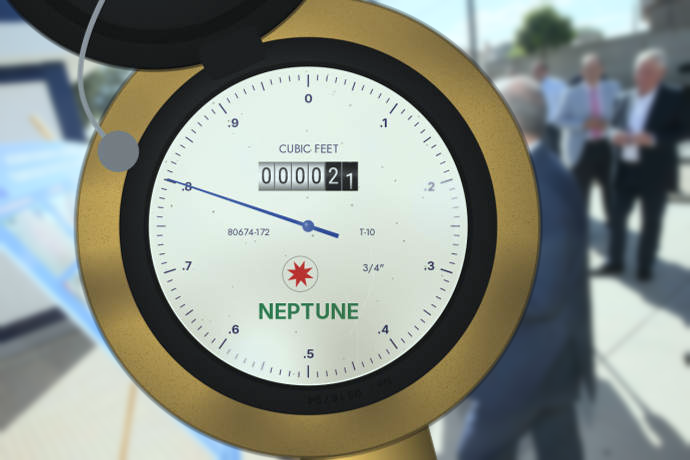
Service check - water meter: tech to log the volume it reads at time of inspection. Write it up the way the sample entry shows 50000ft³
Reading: 20.80ft³
